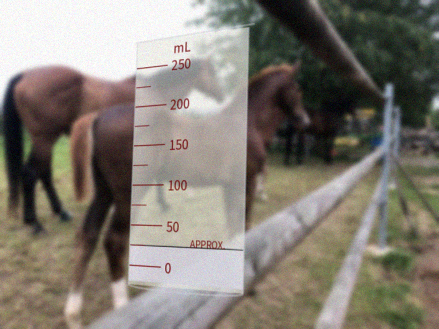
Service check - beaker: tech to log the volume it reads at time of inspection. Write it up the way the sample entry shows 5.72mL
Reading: 25mL
